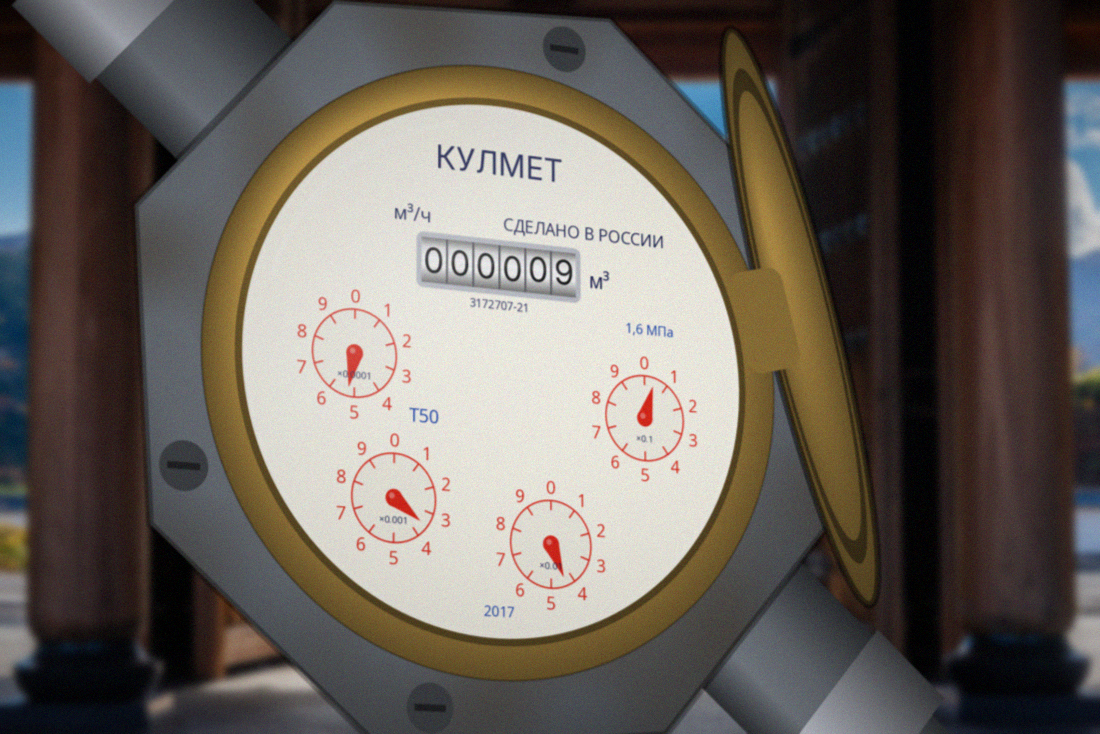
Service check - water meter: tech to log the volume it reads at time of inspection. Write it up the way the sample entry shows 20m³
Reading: 9.0435m³
